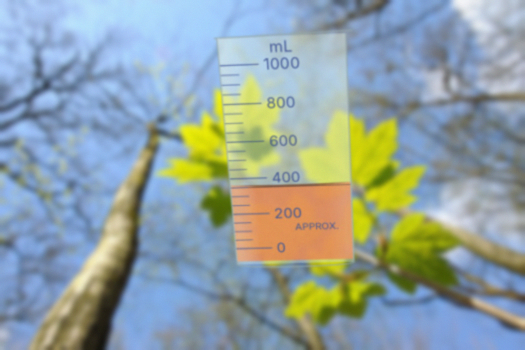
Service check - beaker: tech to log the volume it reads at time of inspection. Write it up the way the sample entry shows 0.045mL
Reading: 350mL
